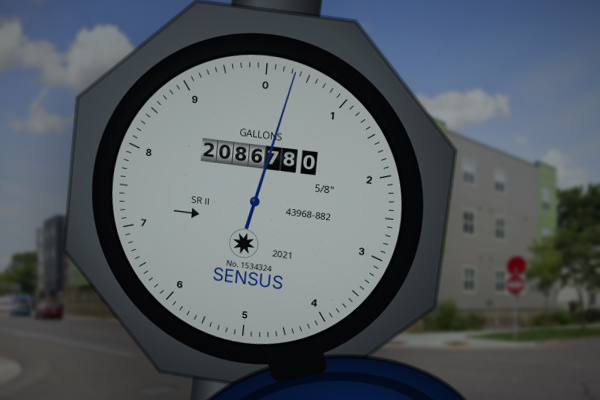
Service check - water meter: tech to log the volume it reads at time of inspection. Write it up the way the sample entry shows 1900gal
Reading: 2086780.3gal
